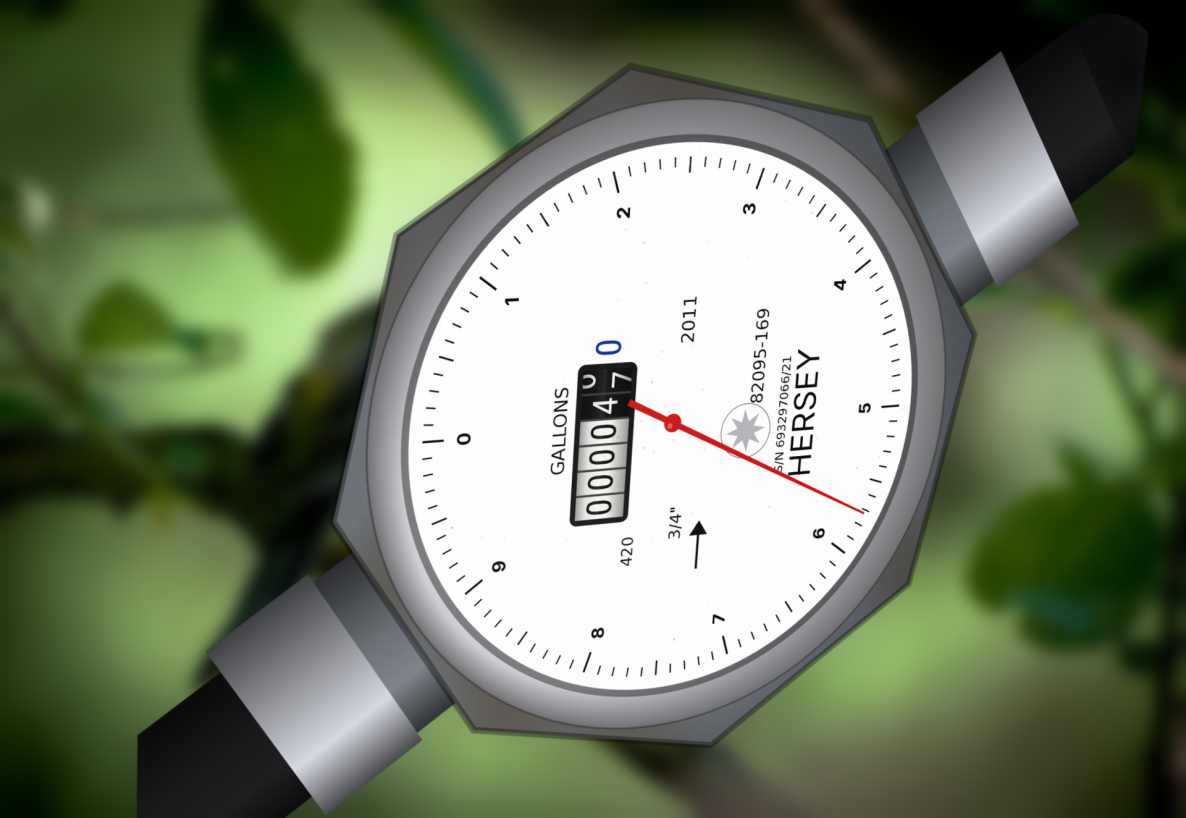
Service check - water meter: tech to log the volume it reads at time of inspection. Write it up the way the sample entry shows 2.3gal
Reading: 465.7gal
